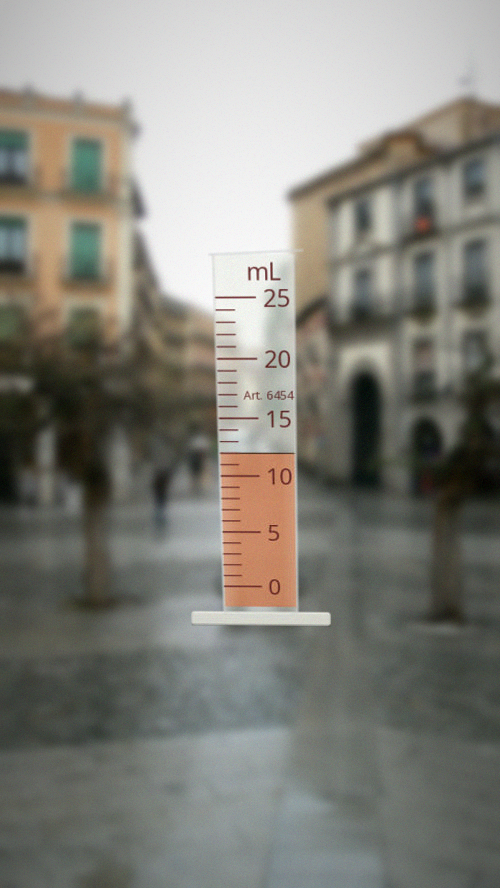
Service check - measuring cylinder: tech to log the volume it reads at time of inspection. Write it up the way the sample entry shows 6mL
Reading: 12mL
